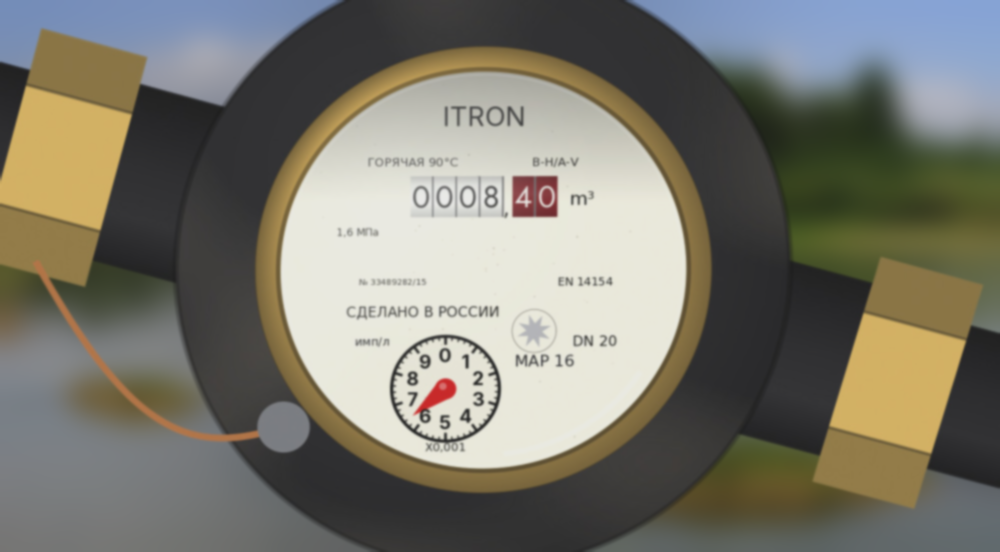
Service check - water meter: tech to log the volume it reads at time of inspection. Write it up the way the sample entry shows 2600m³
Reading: 8.406m³
